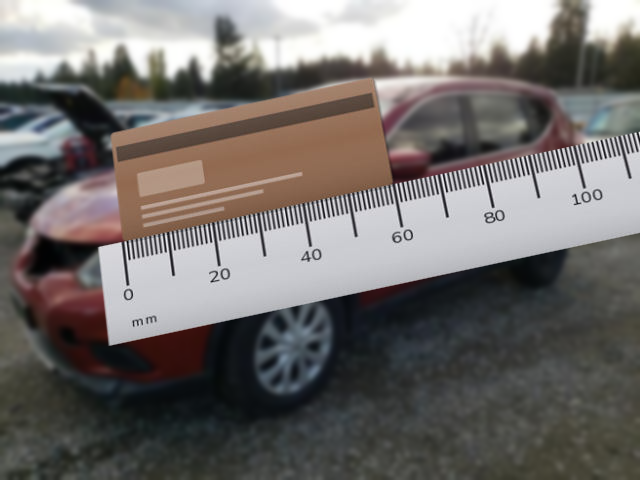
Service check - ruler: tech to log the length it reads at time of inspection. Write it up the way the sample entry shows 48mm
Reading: 60mm
